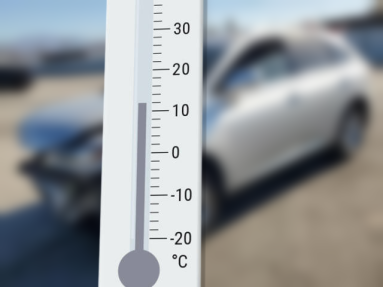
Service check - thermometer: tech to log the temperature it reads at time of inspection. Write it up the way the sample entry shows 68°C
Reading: 12°C
